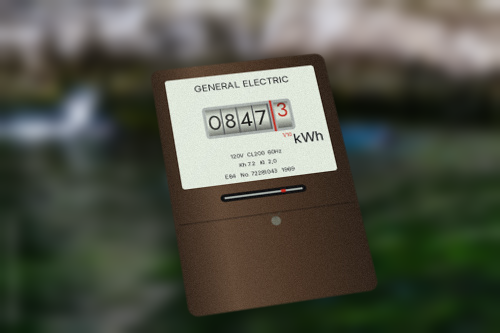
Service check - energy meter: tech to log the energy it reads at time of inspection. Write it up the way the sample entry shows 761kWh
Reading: 847.3kWh
